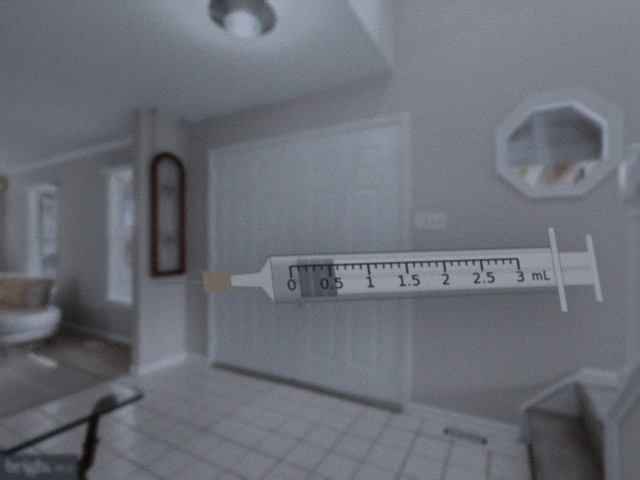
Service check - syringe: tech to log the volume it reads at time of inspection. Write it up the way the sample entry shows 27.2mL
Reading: 0.1mL
